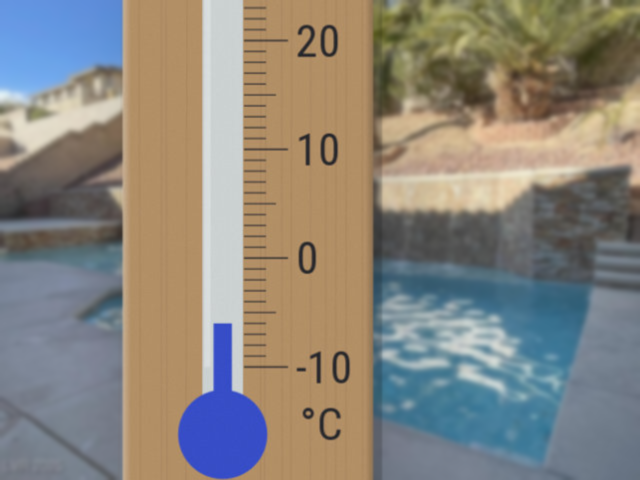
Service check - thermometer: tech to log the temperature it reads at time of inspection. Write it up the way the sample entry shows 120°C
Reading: -6°C
